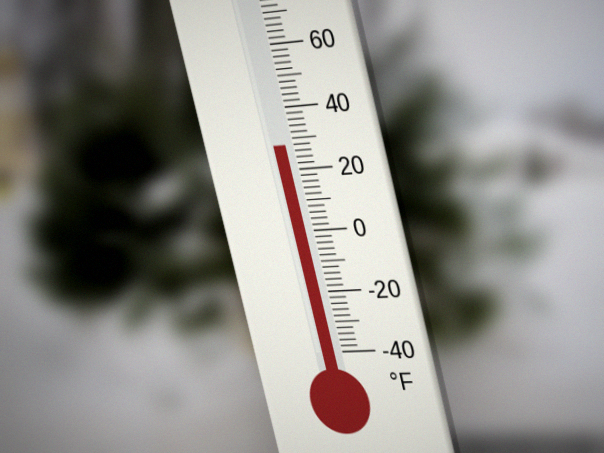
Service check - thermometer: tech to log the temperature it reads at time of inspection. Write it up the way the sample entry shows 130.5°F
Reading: 28°F
